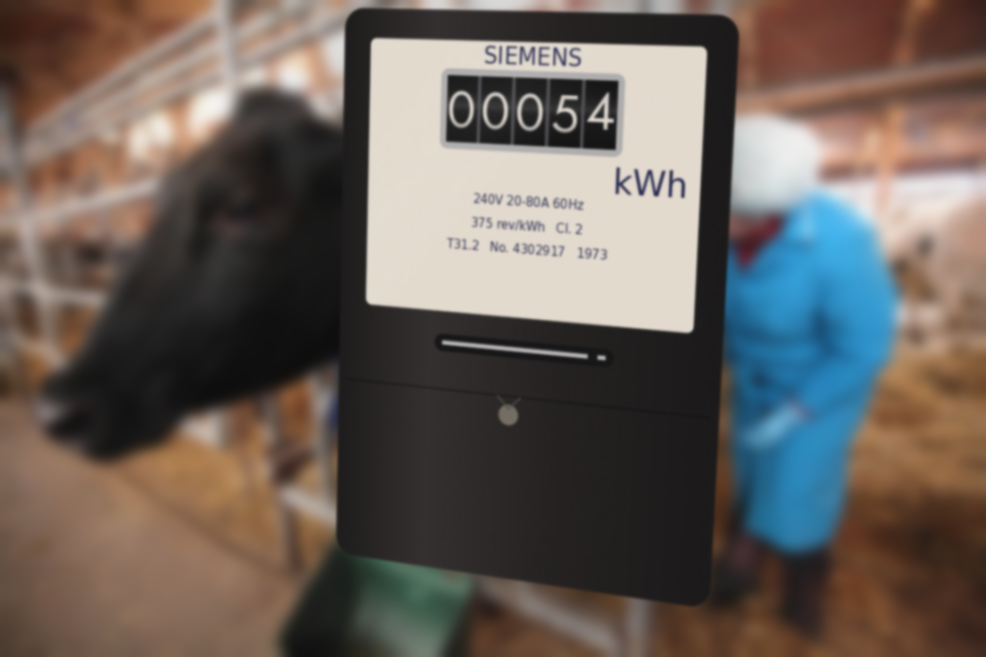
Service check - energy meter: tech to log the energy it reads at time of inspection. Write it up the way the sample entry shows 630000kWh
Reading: 54kWh
